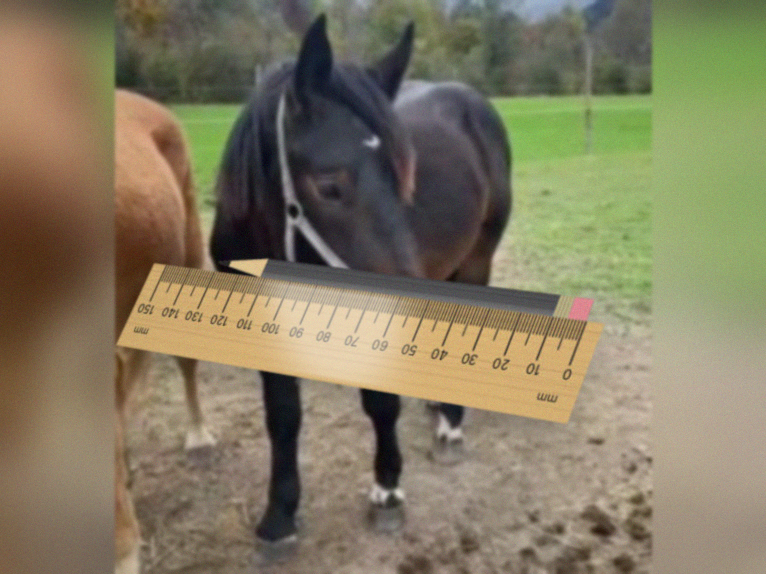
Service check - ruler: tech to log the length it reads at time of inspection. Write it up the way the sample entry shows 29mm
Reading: 130mm
